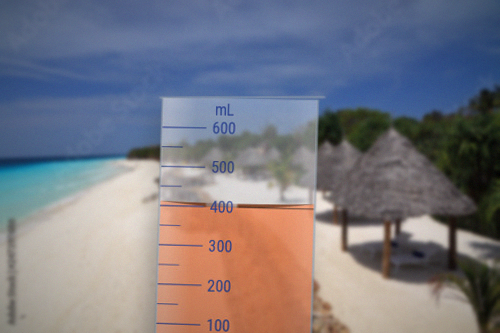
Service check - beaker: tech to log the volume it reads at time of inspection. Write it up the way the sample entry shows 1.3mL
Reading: 400mL
